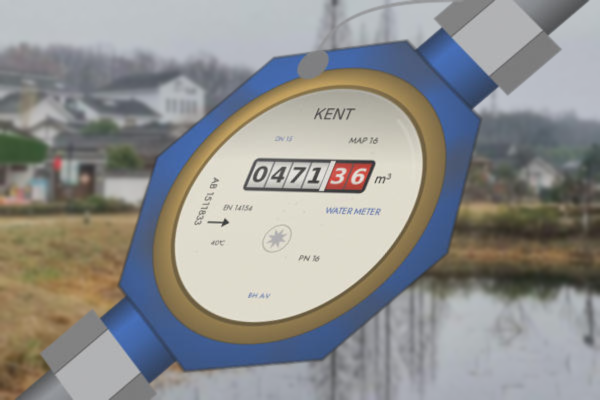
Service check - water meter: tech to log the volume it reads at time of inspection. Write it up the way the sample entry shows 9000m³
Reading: 471.36m³
